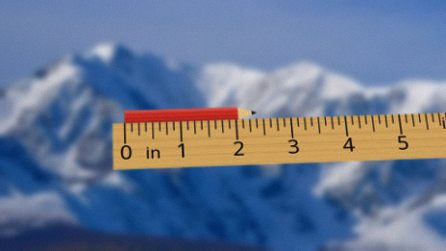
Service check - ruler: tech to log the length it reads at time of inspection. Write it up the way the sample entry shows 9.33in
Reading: 2.375in
